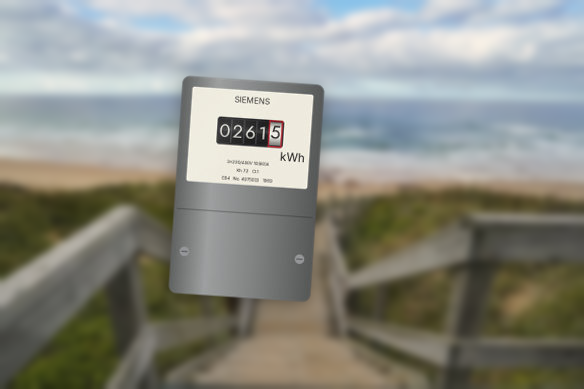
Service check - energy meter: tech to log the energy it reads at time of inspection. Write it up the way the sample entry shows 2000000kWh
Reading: 261.5kWh
